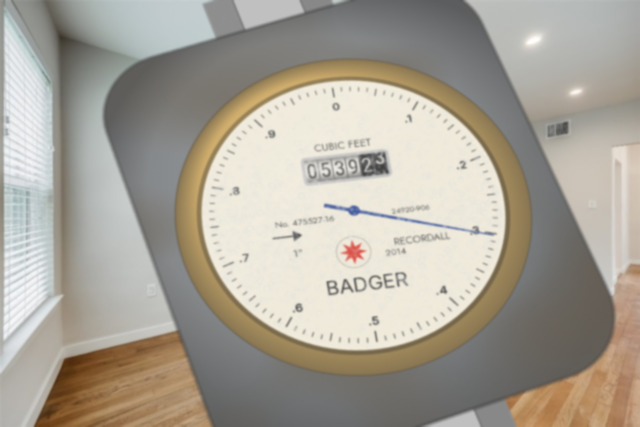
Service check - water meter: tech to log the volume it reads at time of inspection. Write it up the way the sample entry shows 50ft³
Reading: 53923.30ft³
